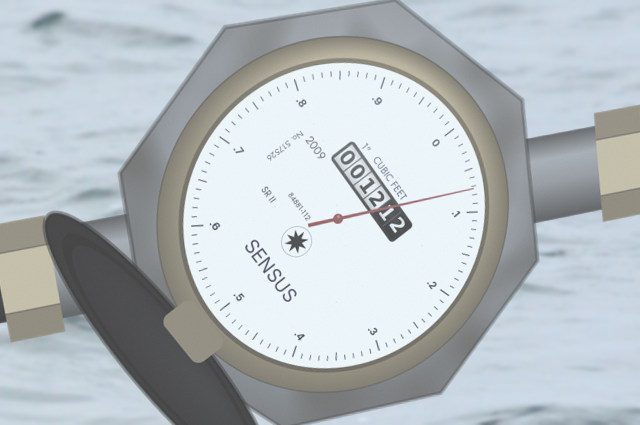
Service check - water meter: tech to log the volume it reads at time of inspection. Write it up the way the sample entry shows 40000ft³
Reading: 1212.07ft³
